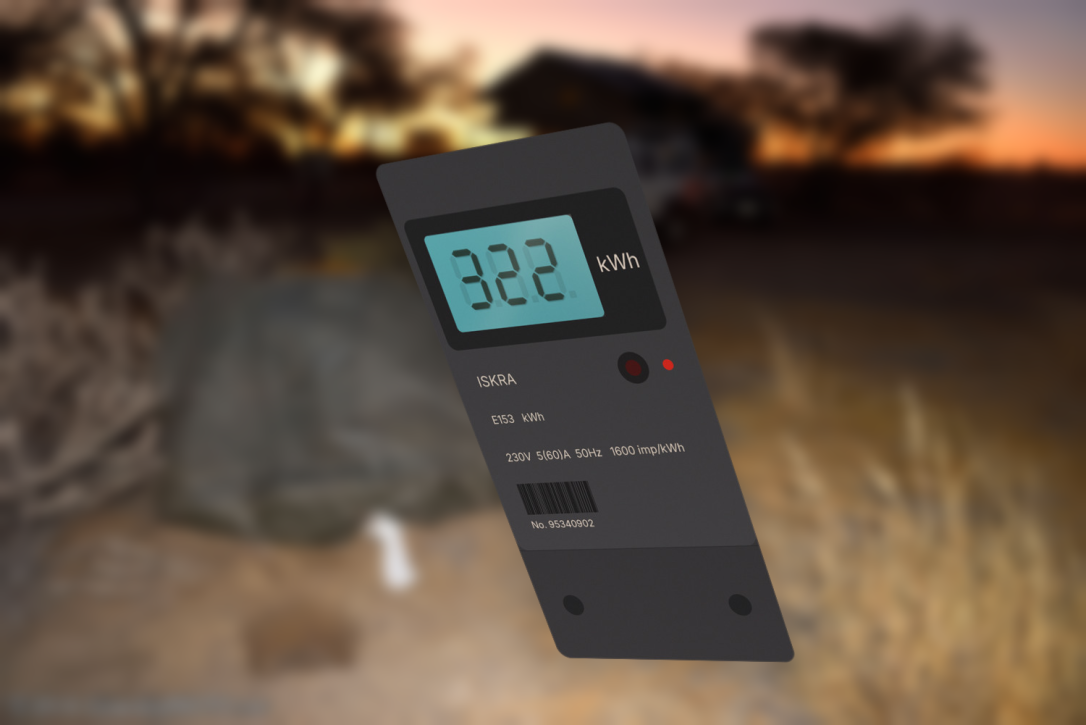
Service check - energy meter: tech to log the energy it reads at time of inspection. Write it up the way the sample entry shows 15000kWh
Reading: 322kWh
